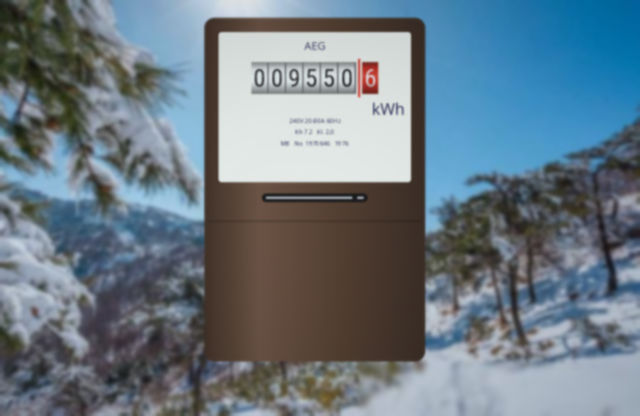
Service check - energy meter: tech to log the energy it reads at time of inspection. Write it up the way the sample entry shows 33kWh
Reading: 9550.6kWh
